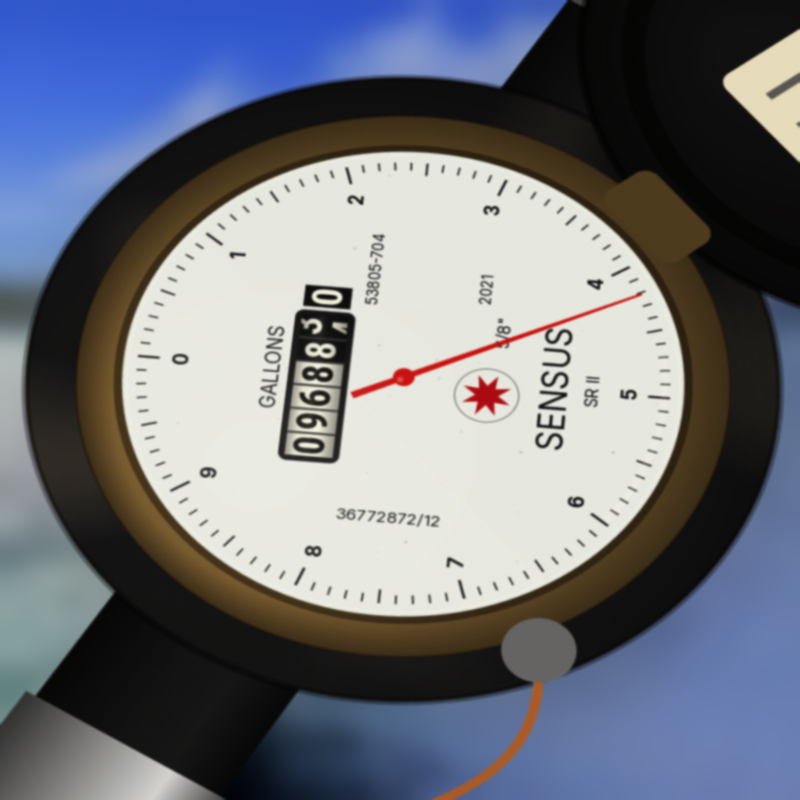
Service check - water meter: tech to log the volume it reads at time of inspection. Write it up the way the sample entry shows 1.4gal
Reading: 968834.2gal
